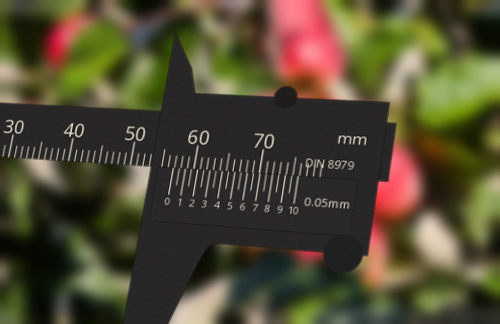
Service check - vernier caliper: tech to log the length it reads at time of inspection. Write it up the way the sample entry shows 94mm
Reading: 56.8mm
